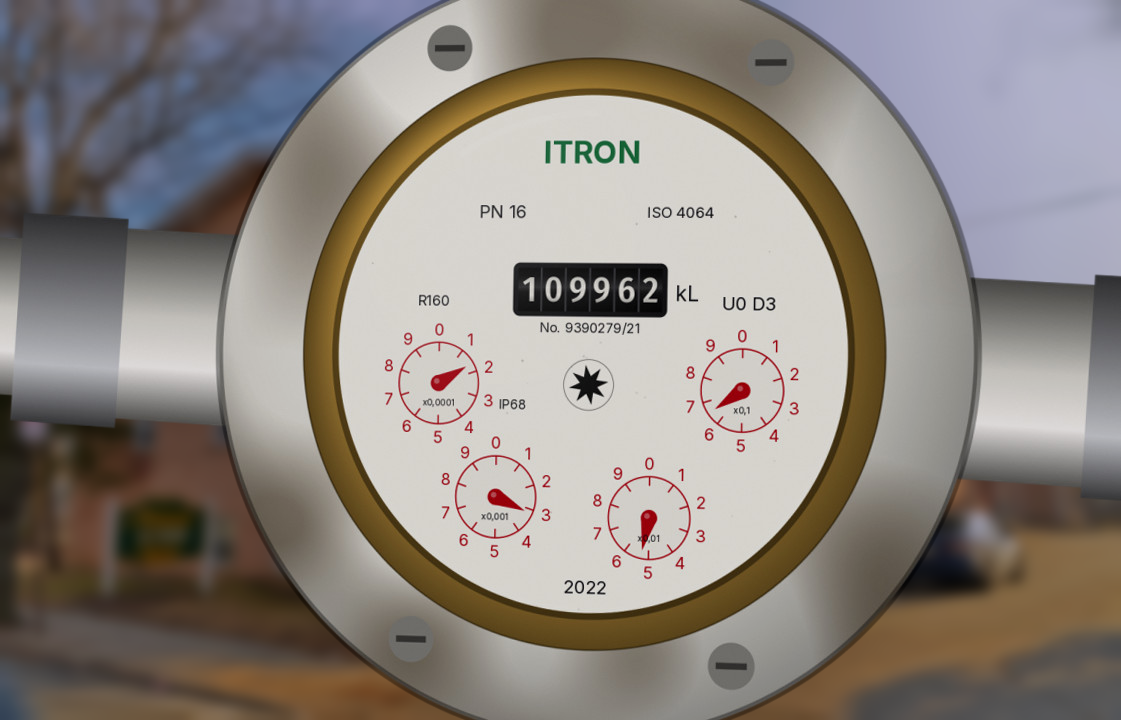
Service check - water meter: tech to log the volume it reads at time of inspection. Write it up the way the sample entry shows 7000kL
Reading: 109962.6531kL
